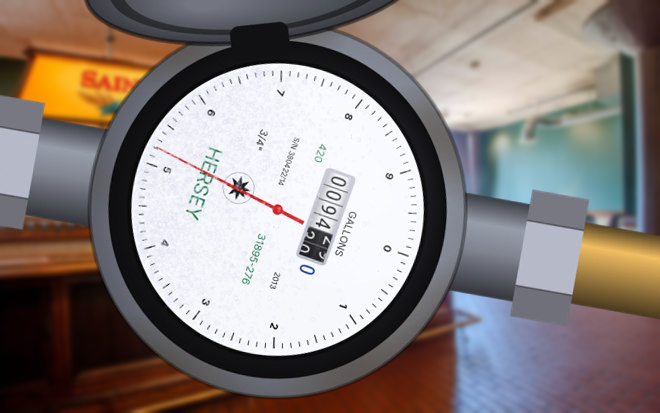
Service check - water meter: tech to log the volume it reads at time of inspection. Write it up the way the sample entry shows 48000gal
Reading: 94295.2gal
